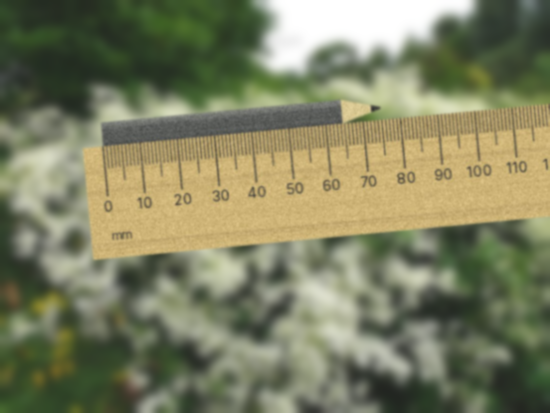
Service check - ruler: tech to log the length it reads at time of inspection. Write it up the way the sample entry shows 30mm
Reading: 75mm
